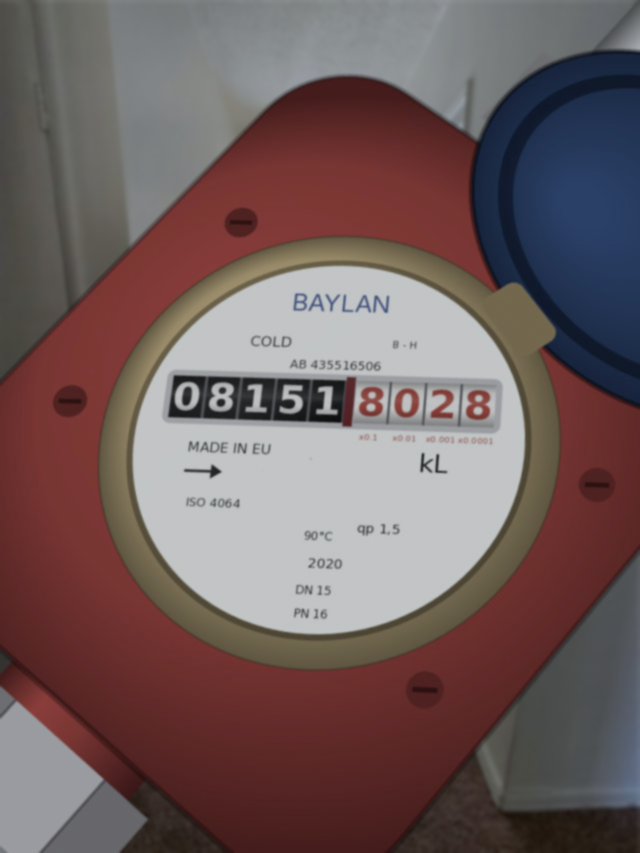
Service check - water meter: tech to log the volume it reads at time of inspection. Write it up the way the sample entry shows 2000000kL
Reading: 8151.8028kL
